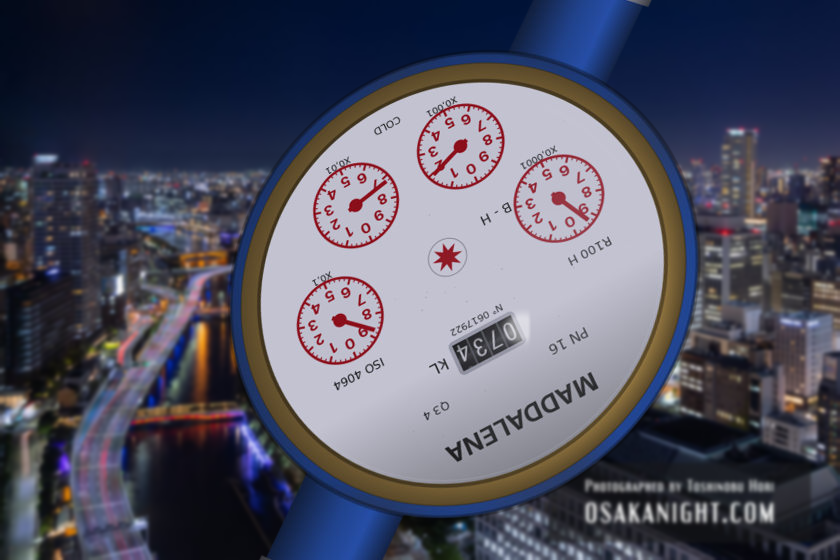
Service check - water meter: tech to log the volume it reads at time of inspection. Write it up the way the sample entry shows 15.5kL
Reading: 733.8719kL
